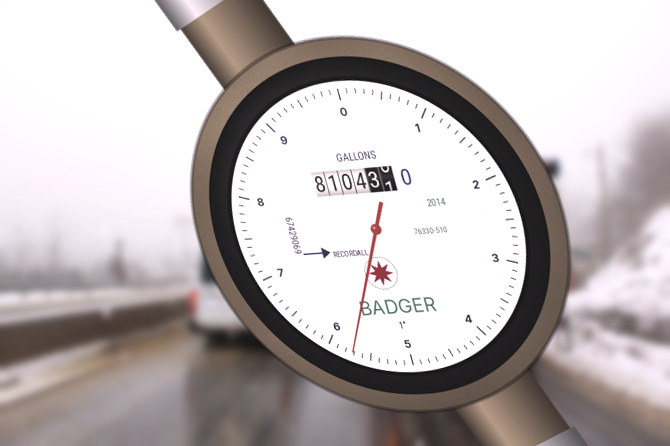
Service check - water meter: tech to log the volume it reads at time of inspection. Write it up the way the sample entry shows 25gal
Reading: 8104305.7gal
